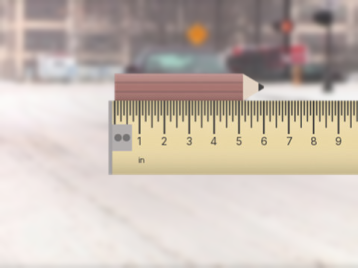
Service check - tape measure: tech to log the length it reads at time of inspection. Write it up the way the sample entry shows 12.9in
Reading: 6in
